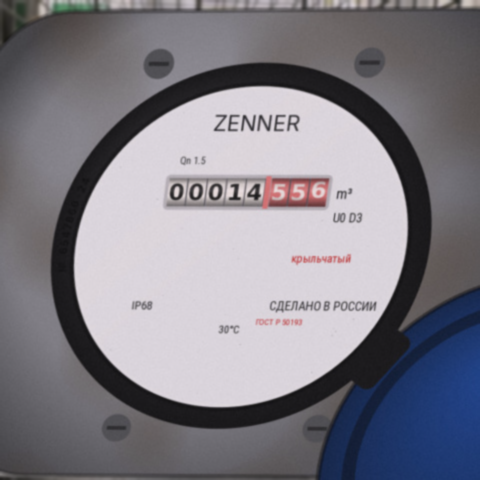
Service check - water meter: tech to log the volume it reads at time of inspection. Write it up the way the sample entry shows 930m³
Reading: 14.556m³
